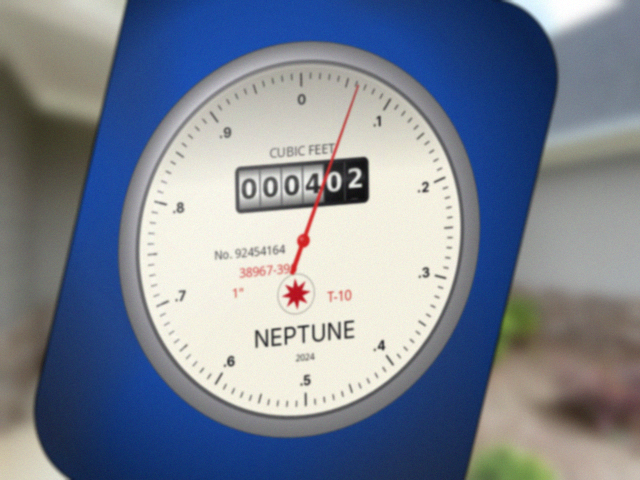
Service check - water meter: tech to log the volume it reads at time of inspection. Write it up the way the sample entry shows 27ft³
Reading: 402.06ft³
